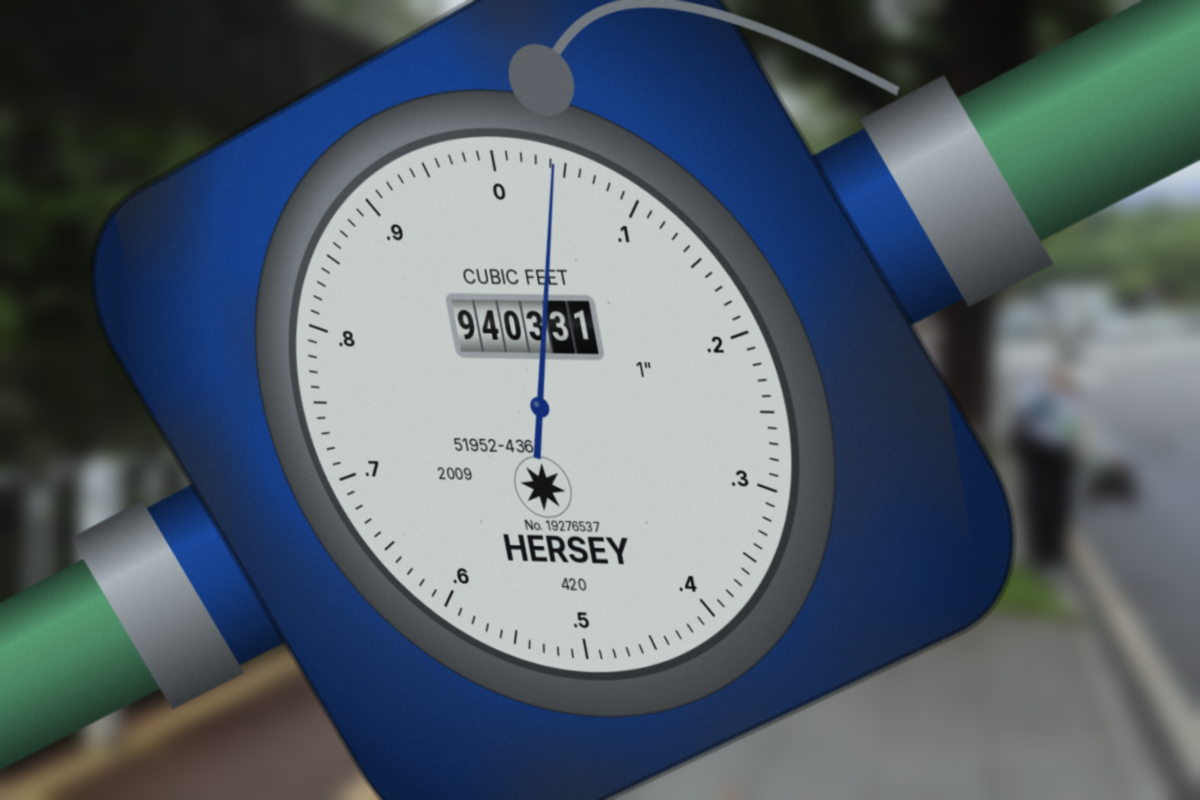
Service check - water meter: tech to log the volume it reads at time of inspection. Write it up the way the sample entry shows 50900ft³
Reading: 940331.04ft³
